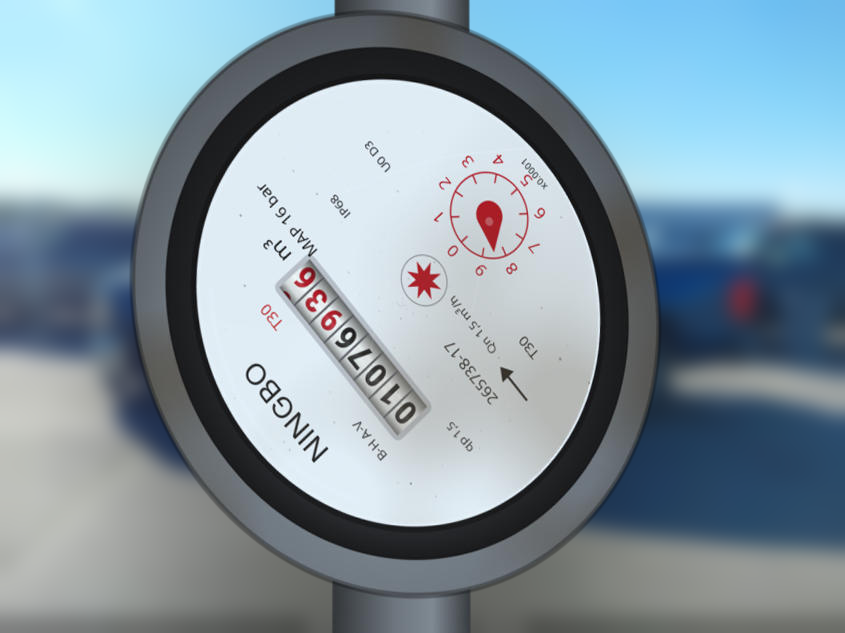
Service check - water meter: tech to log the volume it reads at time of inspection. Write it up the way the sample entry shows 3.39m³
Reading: 1076.9358m³
